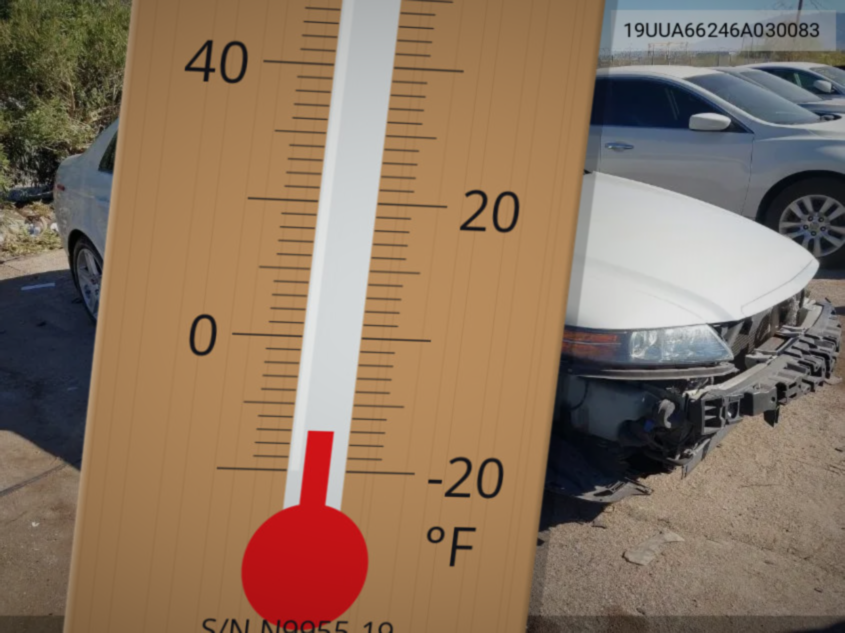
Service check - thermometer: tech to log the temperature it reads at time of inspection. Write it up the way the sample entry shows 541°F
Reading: -14°F
